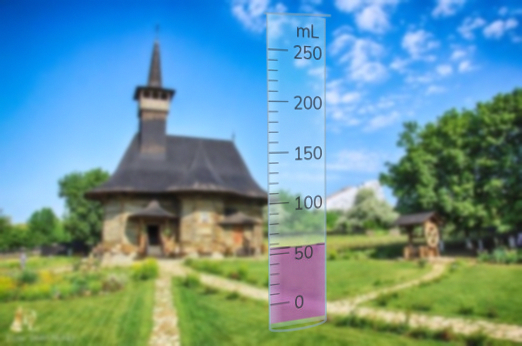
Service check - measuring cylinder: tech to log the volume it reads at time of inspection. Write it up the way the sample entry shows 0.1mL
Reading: 55mL
